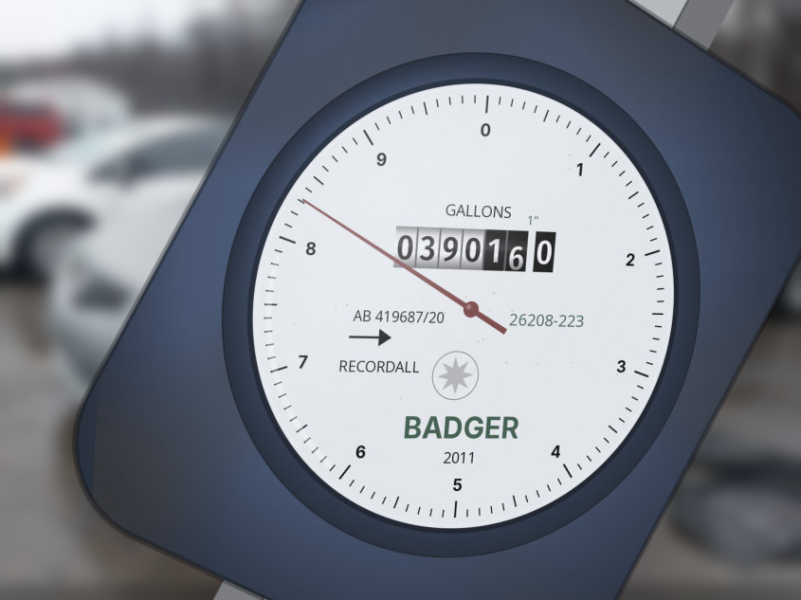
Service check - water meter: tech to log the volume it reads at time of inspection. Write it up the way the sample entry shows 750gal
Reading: 390158.3gal
